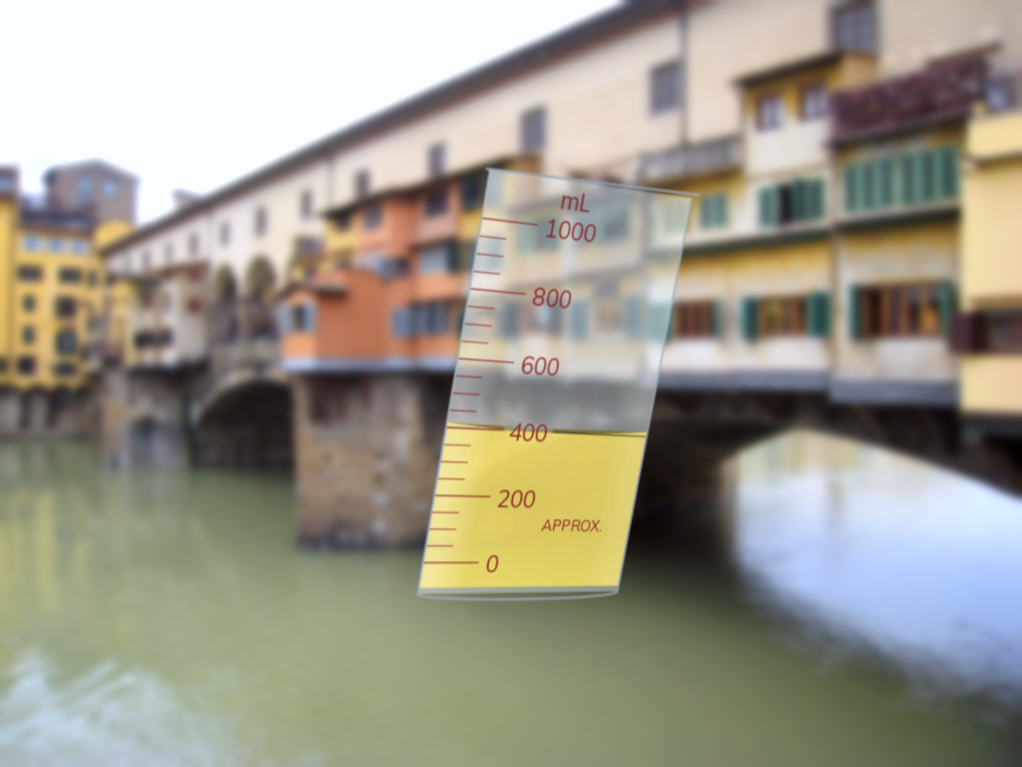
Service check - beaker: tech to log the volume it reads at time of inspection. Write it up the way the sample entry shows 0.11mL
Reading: 400mL
